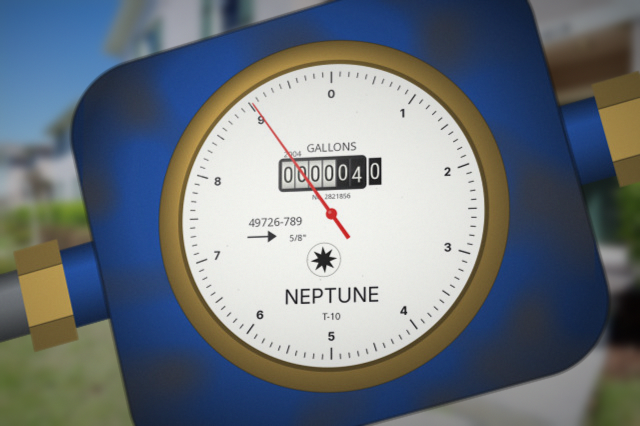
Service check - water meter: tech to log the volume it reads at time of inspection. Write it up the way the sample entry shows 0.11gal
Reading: 39.0gal
